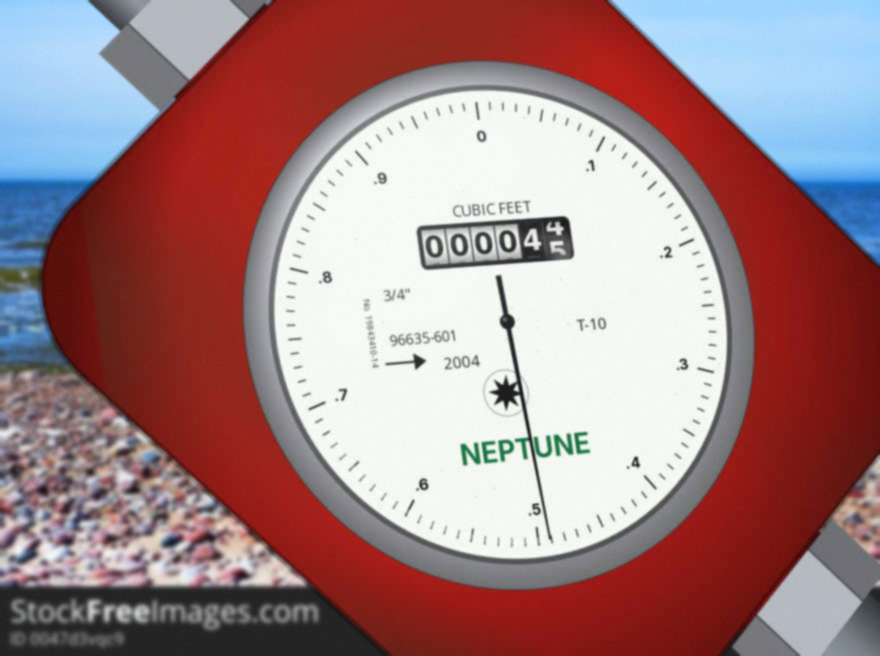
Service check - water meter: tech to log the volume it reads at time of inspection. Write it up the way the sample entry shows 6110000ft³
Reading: 44.49ft³
